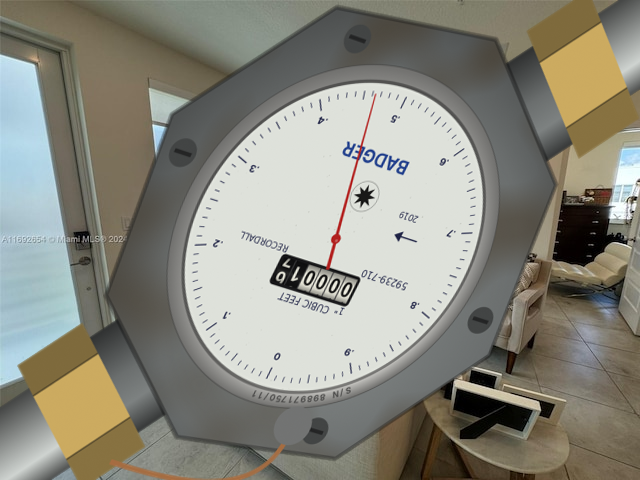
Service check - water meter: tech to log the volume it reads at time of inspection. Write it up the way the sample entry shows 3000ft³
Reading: 16.46ft³
